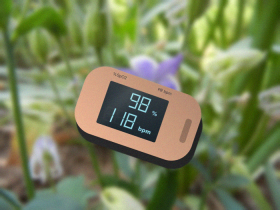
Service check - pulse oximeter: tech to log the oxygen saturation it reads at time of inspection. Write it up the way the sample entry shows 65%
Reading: 98%
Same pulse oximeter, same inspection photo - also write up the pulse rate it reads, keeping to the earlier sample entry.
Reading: 118bpm
